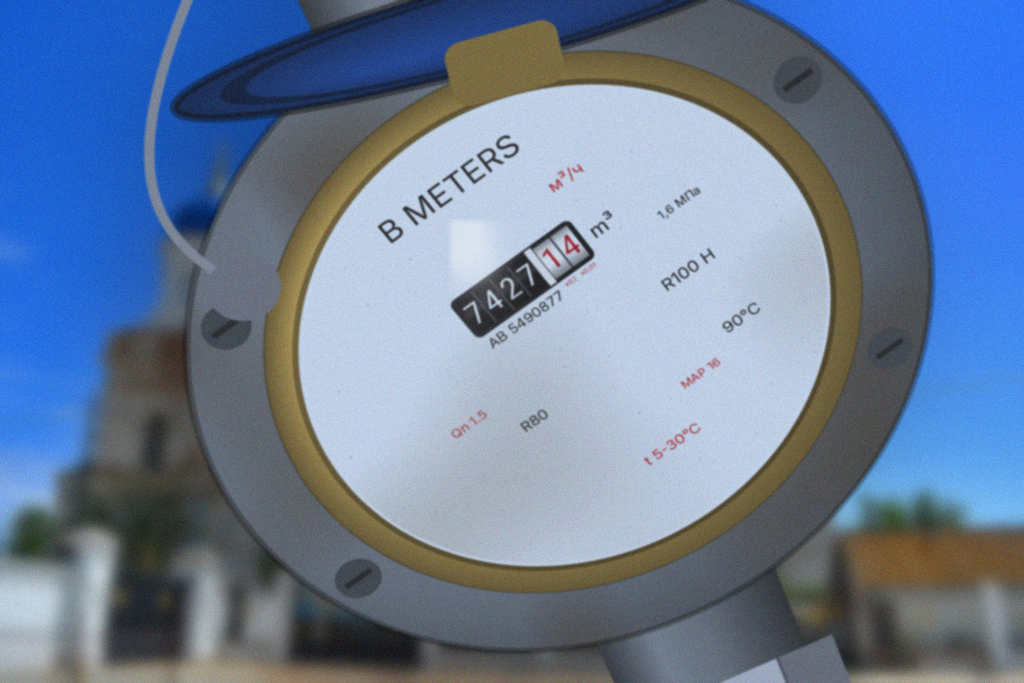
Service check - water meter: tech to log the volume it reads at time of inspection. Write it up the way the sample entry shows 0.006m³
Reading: 7427.14m³
